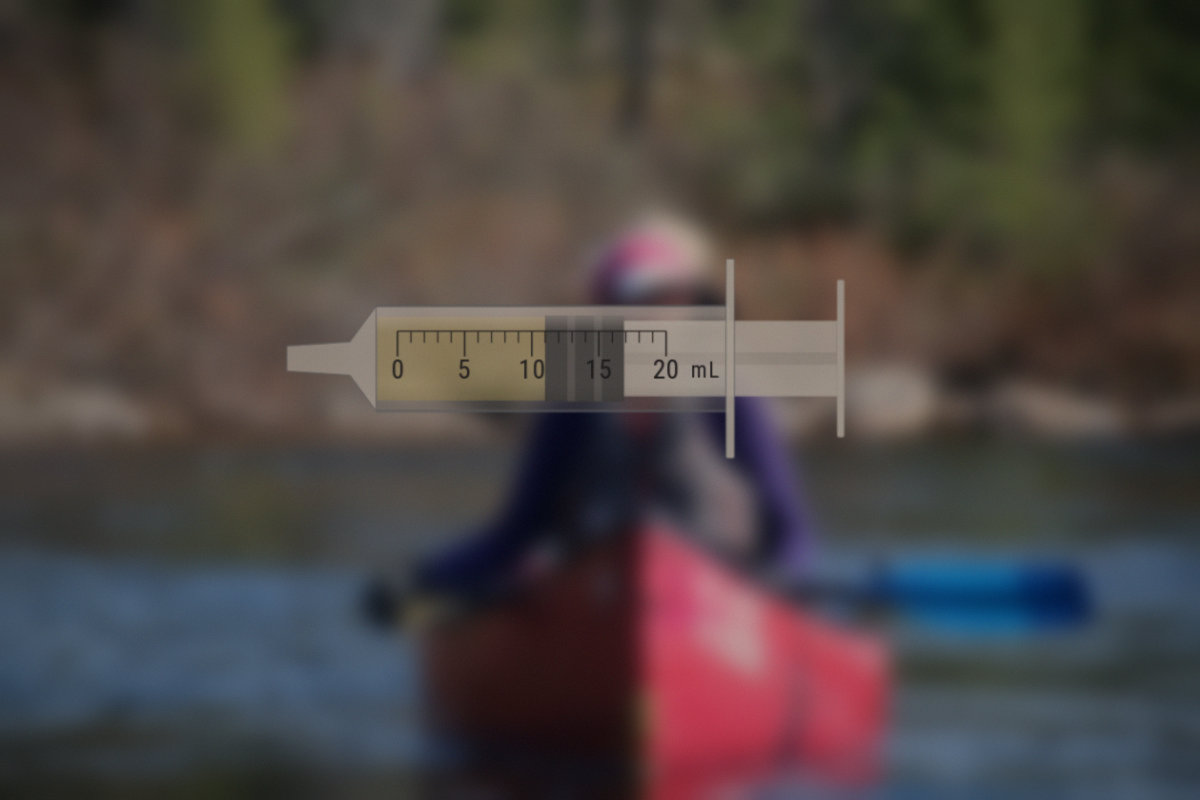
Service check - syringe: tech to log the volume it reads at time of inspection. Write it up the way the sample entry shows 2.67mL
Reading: 11mL
